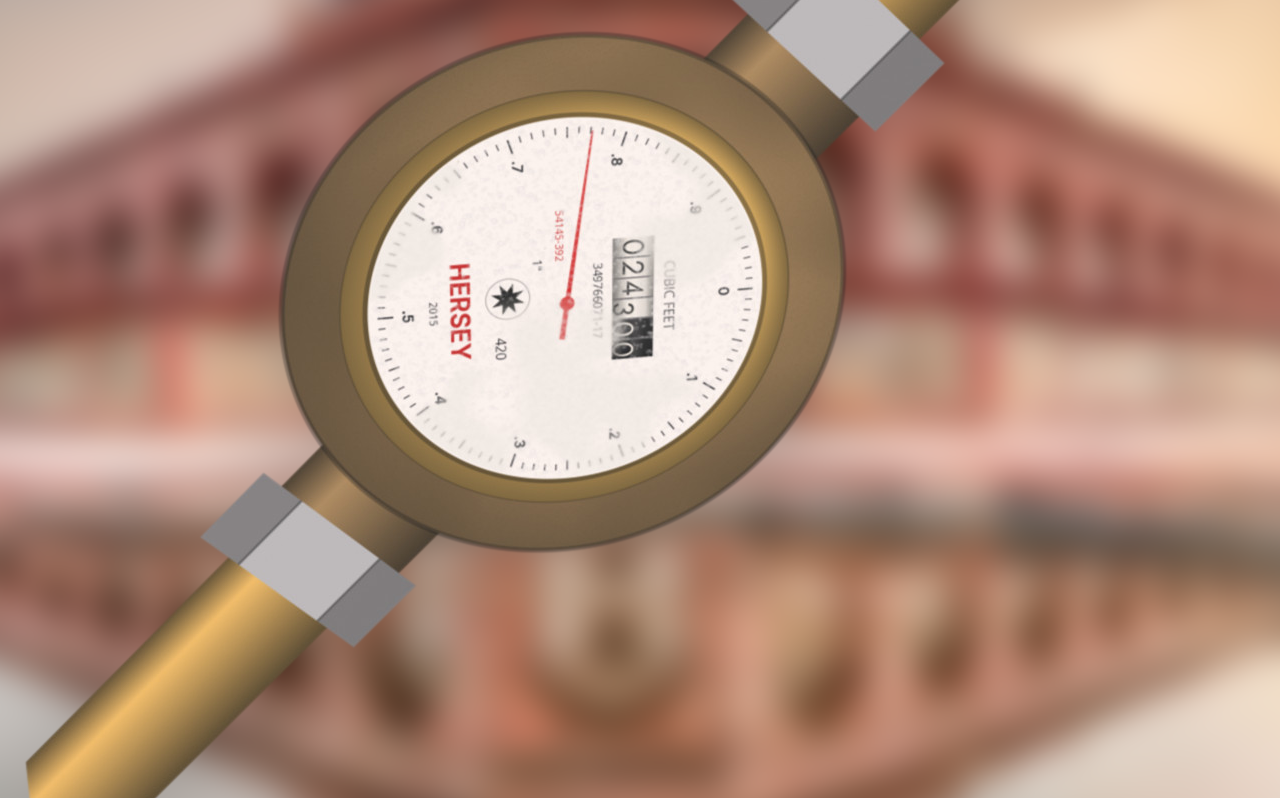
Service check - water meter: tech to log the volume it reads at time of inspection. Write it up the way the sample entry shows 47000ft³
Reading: 24299.77ft³
